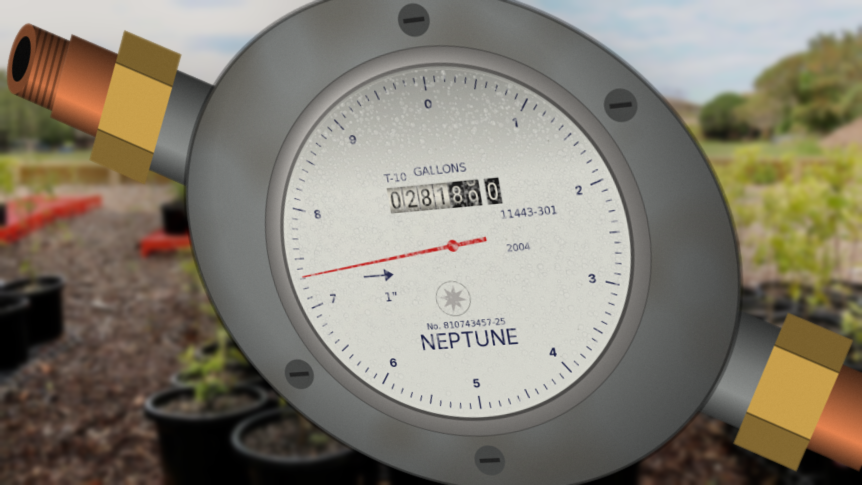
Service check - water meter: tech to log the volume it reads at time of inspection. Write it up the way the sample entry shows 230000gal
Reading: 281887.3gal
